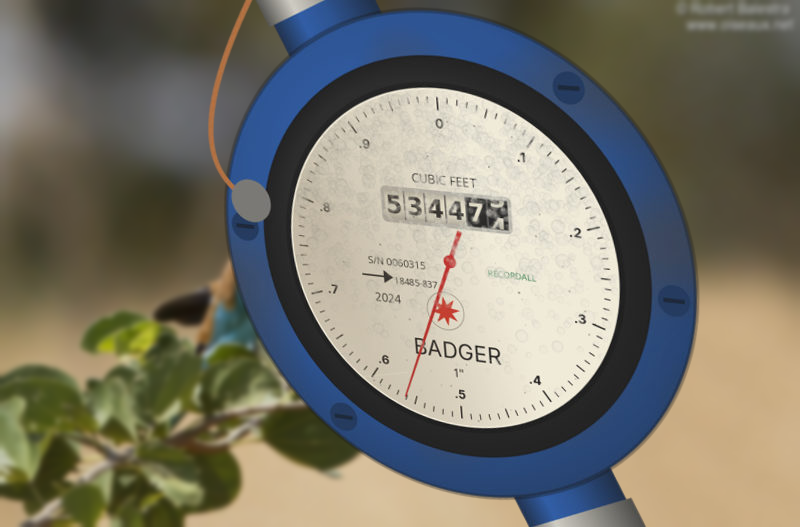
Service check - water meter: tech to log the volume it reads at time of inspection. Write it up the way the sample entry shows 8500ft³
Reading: 534473.56ft³
